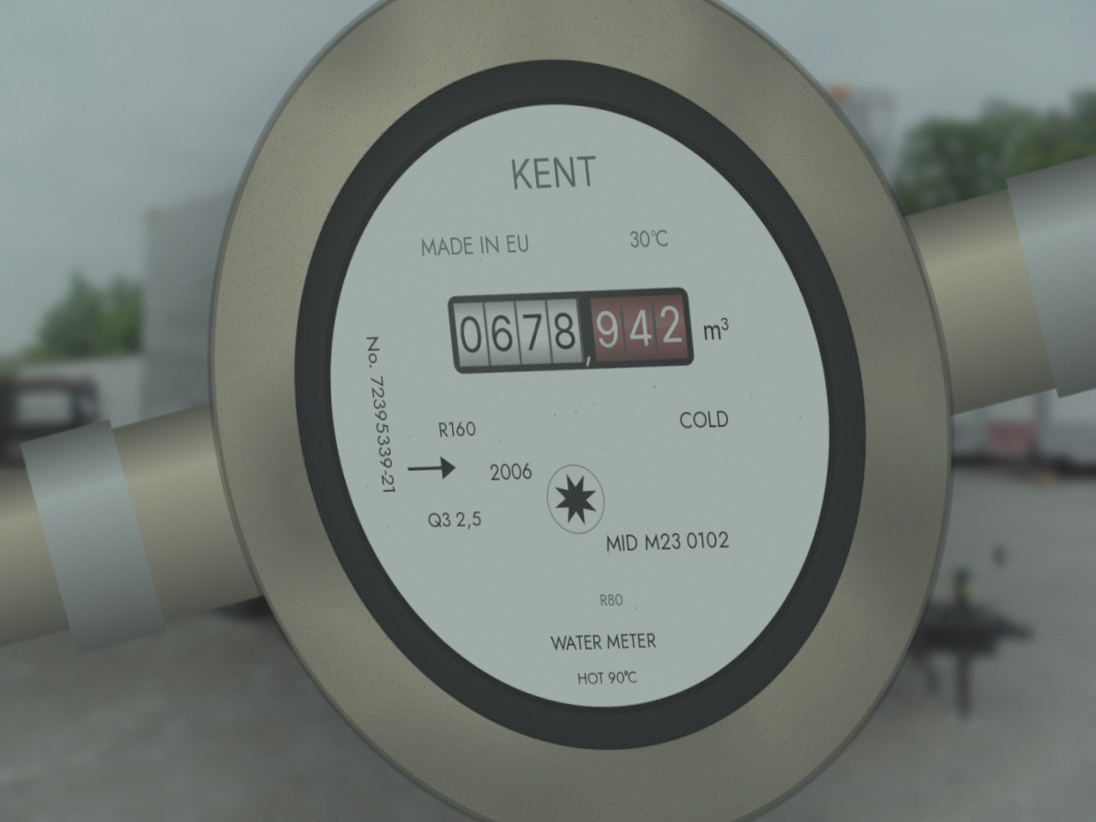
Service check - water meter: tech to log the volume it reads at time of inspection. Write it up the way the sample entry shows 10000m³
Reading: 678.942m³
